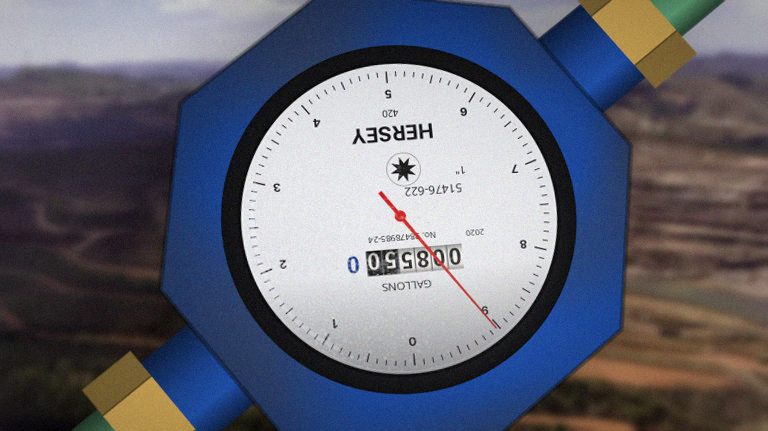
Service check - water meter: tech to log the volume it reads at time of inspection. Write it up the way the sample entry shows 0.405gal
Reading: 85499.0gal
